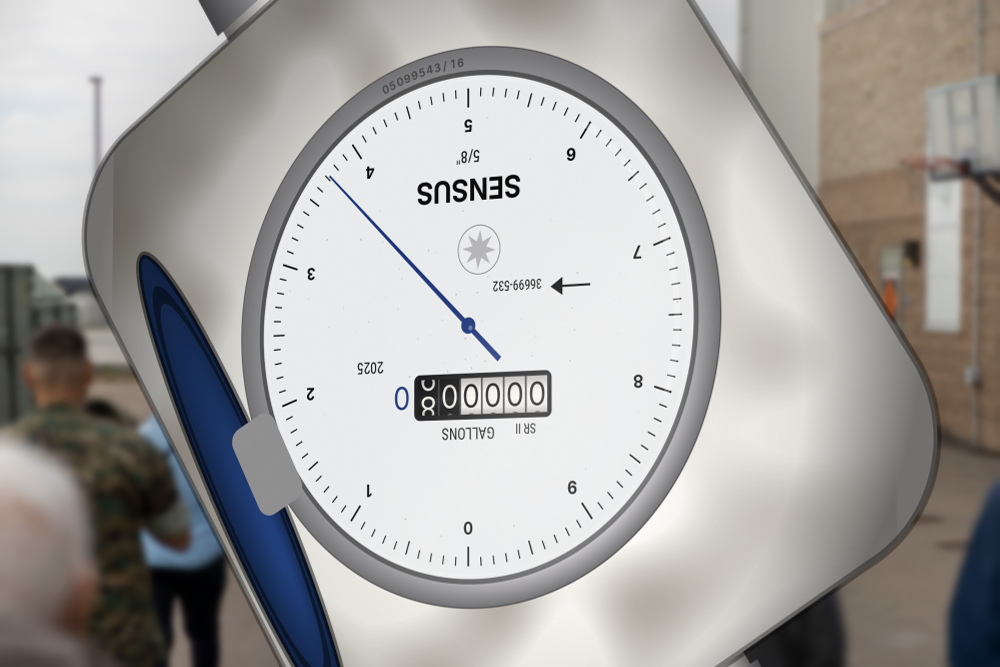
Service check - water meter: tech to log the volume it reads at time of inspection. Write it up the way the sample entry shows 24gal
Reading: 83.7gal
